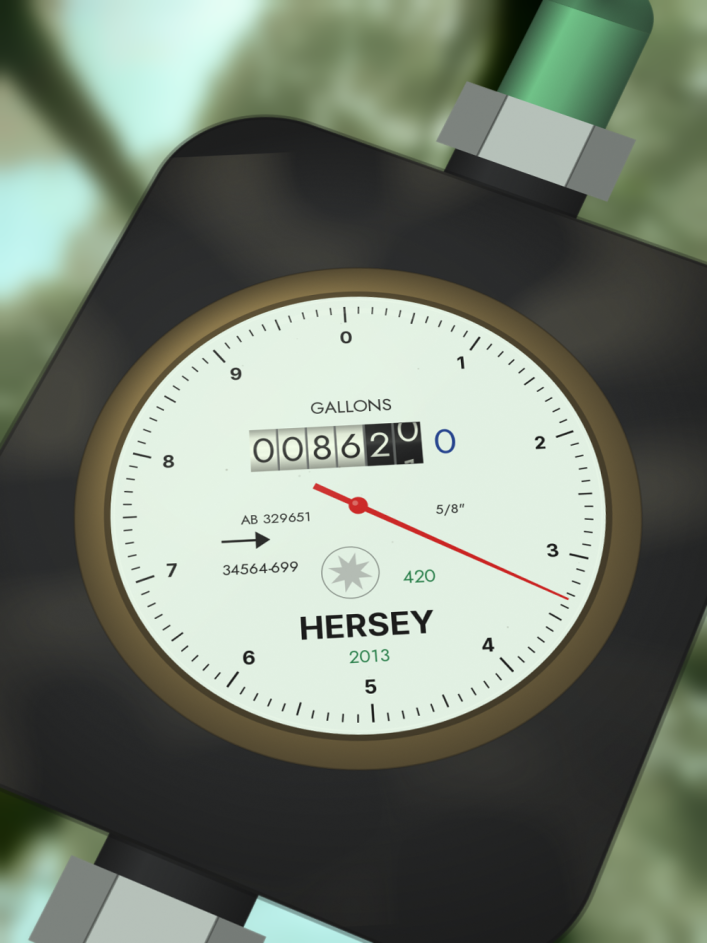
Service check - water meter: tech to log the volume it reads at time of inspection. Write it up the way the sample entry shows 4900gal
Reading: 86203.3gal
